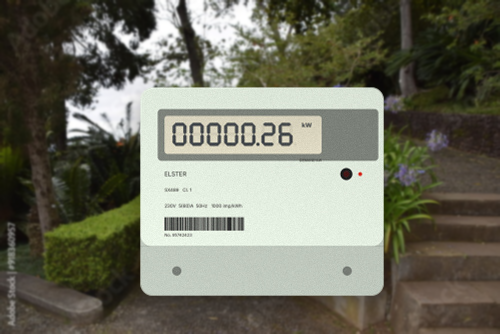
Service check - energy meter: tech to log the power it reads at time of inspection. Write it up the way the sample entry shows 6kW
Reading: 0.26kW
